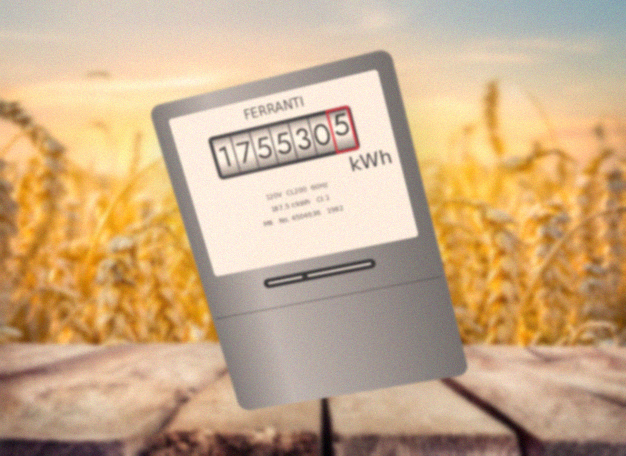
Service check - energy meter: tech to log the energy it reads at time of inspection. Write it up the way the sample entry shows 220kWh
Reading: 175530.5kWh
